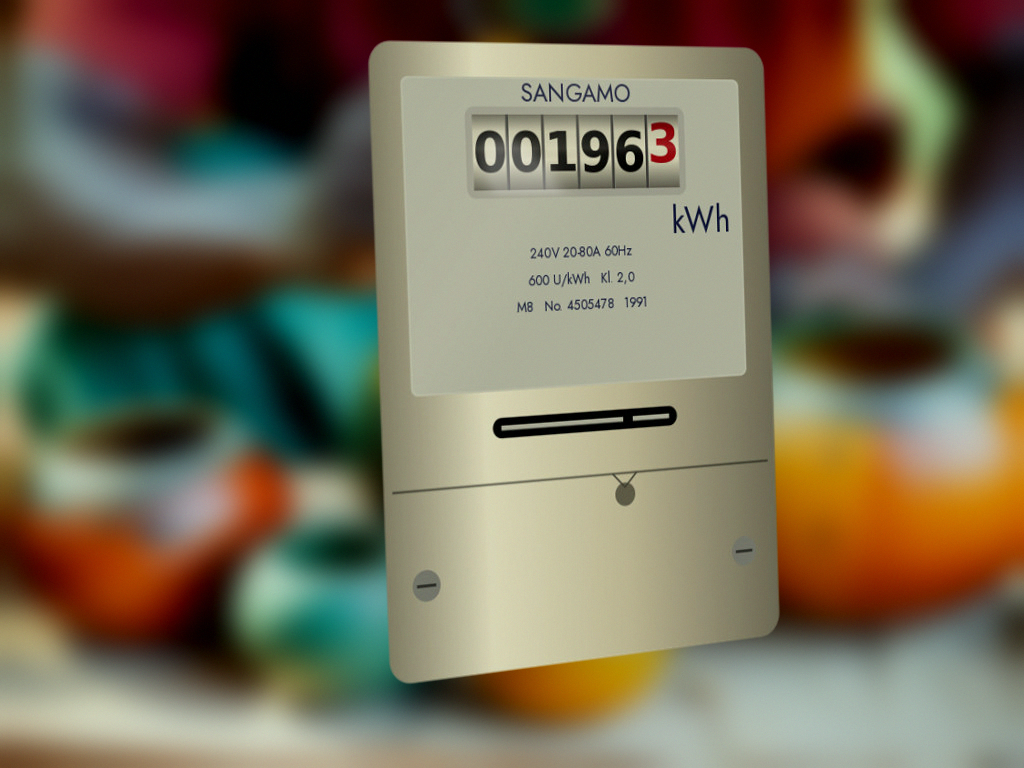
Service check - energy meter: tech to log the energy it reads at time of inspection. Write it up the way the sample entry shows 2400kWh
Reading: 196.3kWh
